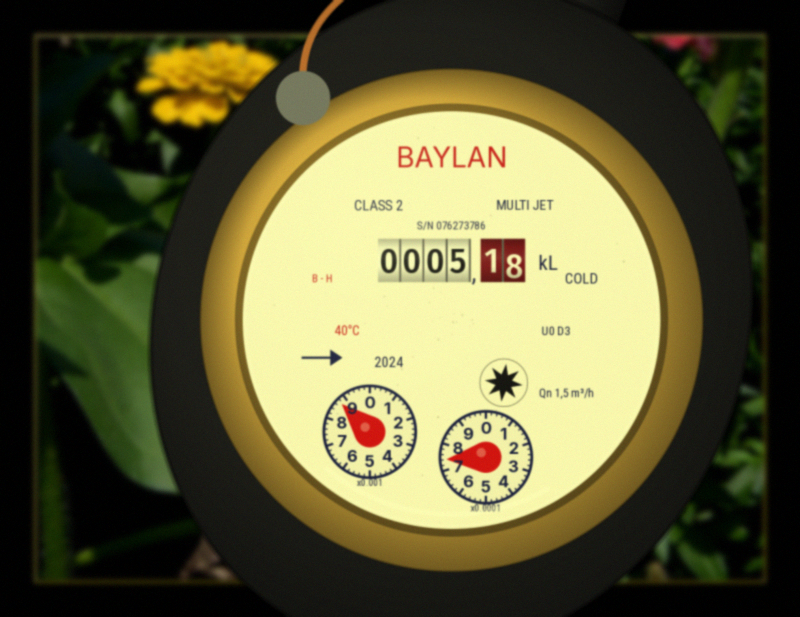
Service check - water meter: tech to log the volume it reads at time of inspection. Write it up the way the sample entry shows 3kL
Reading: 5.1787kL
